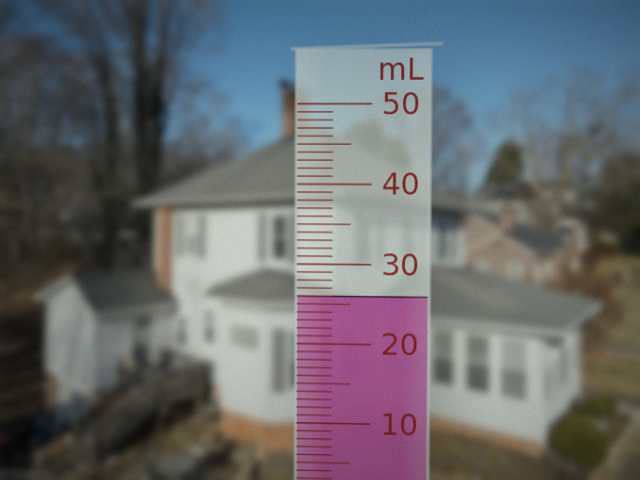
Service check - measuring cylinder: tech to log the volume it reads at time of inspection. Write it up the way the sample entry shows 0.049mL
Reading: 26mL
